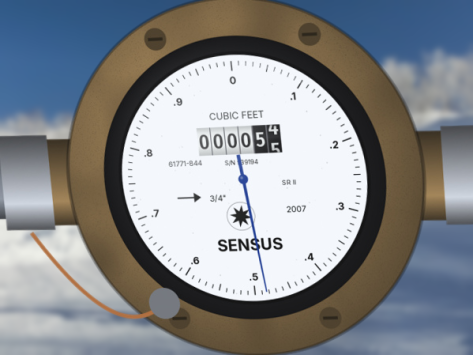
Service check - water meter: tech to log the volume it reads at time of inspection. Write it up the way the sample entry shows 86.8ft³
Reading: 54.48ft³
